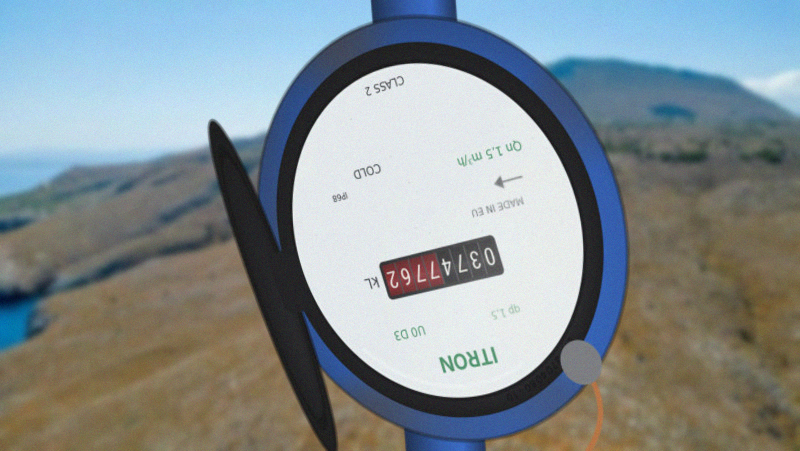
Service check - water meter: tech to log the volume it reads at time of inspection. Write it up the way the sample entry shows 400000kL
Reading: 374.7762kL
